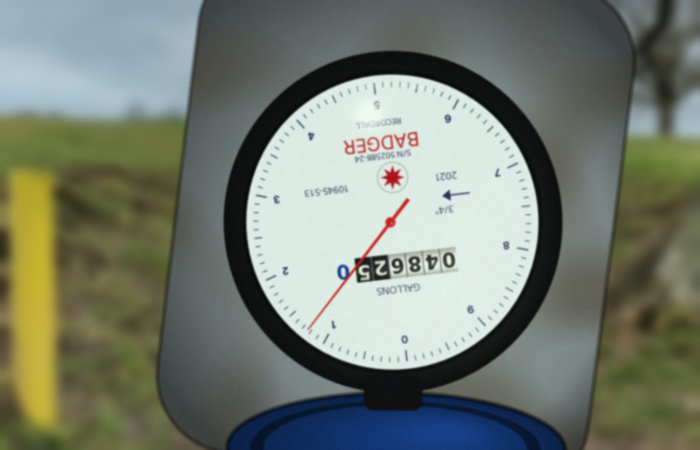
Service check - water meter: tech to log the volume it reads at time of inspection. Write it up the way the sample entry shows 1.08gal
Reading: 486251.2gal
